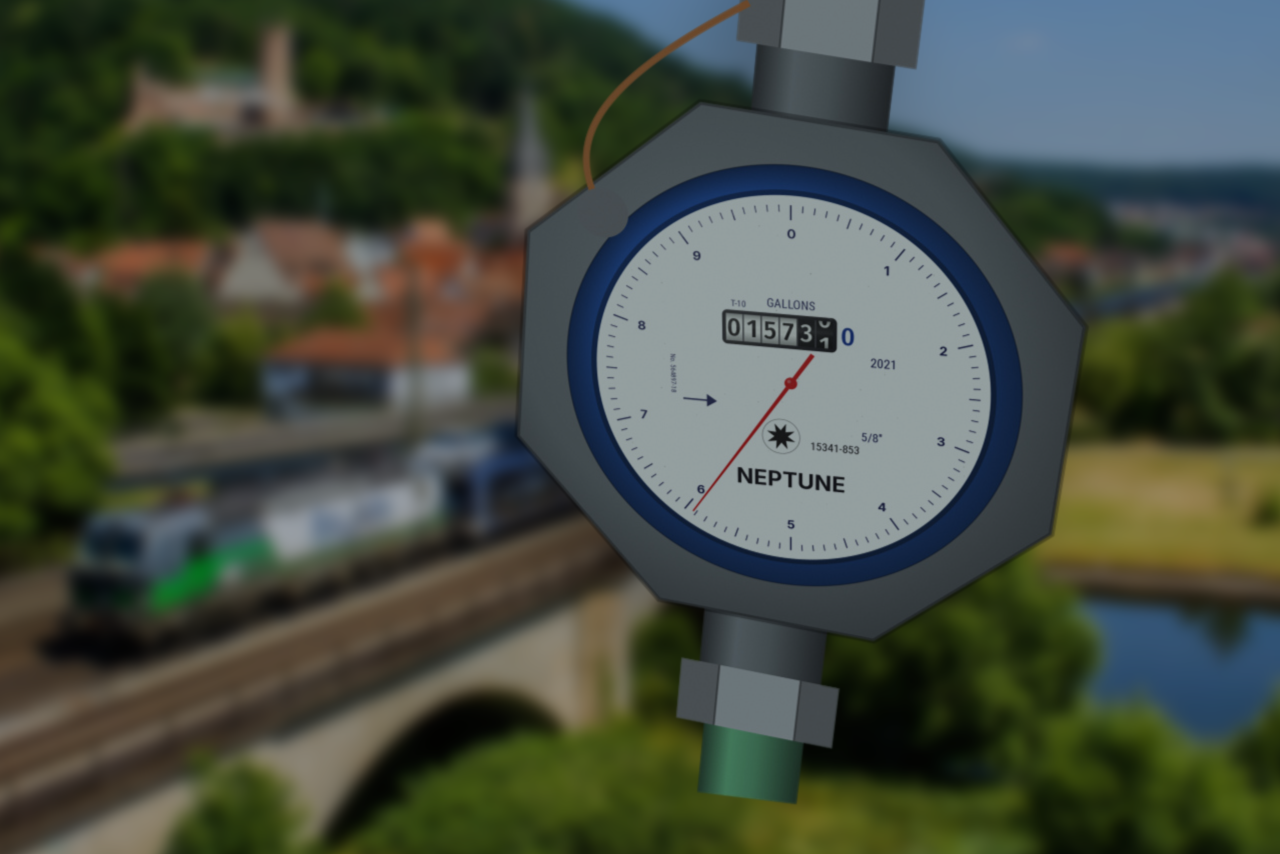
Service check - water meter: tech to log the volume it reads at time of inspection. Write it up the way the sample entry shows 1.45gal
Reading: 157305.9gal
